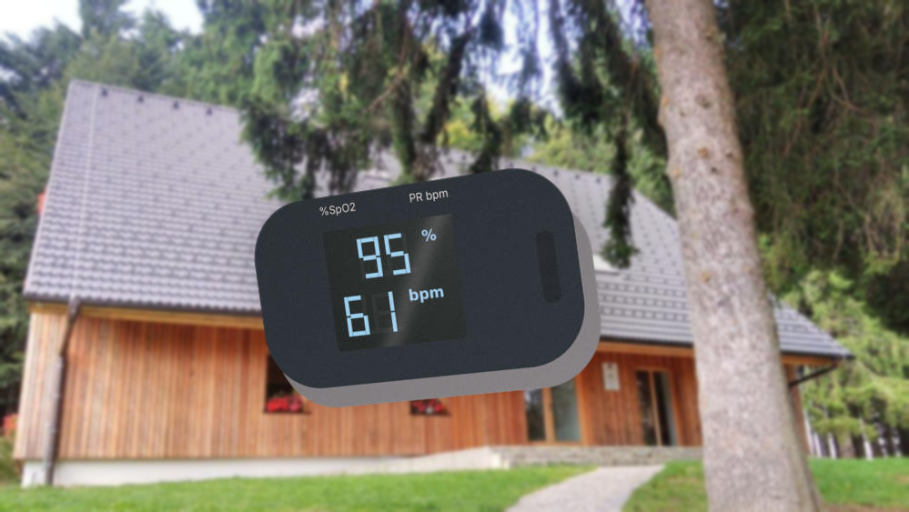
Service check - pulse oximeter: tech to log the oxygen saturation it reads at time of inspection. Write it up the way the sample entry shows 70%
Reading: 95%
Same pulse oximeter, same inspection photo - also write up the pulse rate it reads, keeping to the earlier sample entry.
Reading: 61bpm
